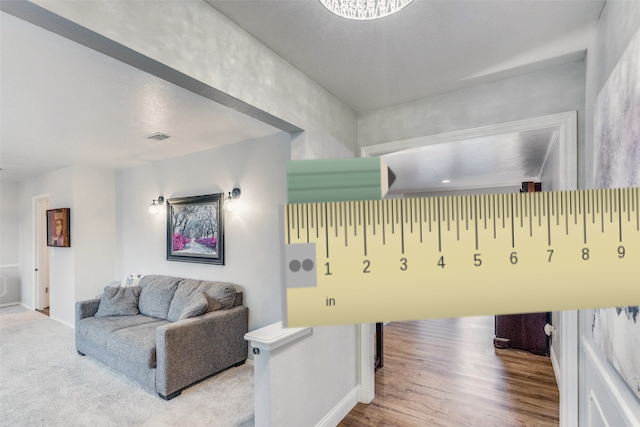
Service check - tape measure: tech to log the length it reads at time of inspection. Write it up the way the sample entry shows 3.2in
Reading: 2.875in
